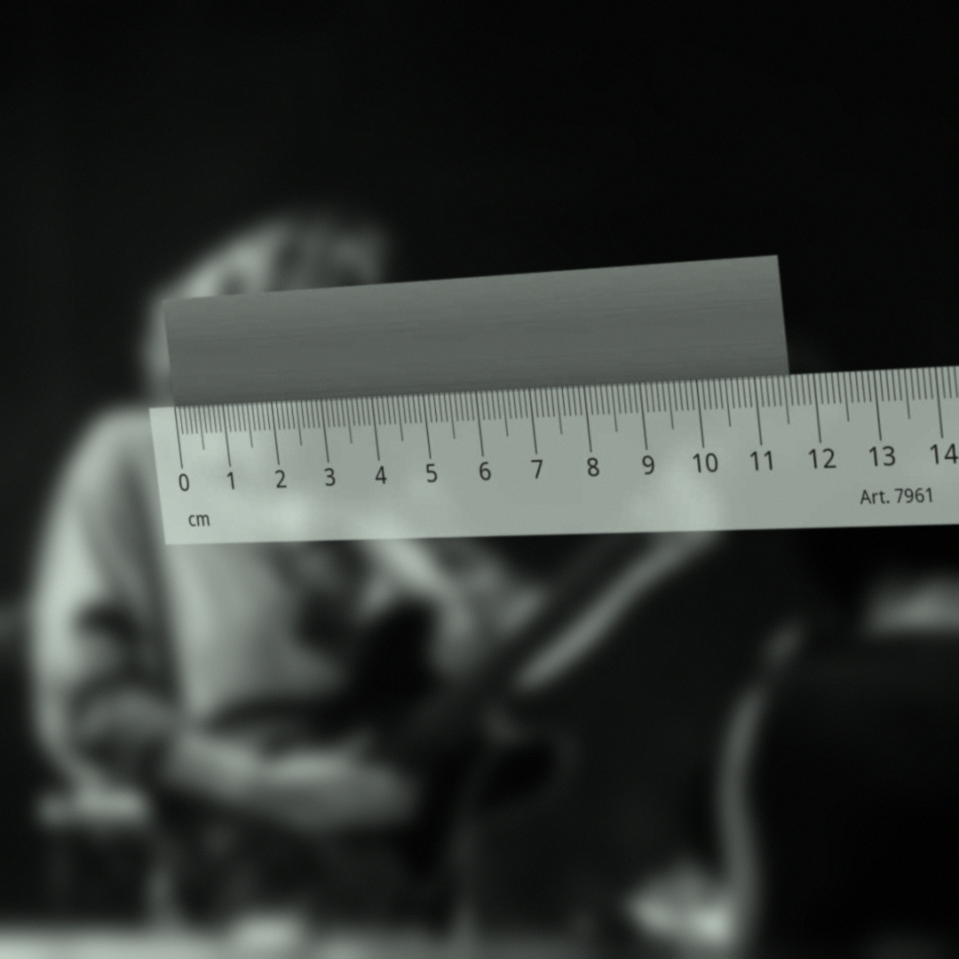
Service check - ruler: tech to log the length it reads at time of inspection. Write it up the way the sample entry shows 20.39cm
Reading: 11.6cm
